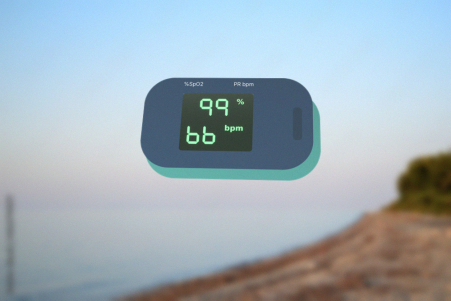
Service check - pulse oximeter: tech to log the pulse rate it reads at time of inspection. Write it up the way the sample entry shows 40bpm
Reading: 66bpm
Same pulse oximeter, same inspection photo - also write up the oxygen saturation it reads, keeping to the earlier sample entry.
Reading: 99%
